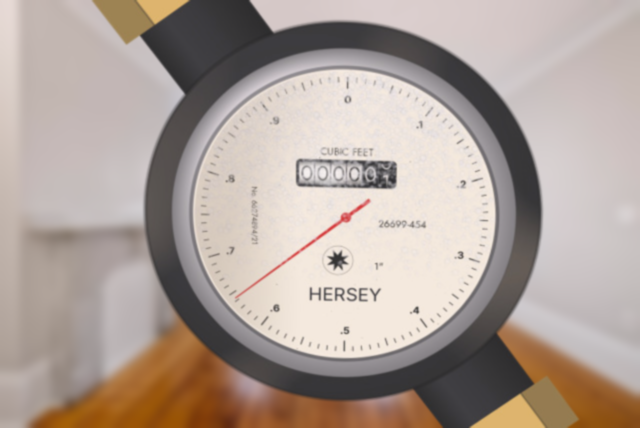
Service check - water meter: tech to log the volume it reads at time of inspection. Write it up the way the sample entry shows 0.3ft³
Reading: 0.64ft³
